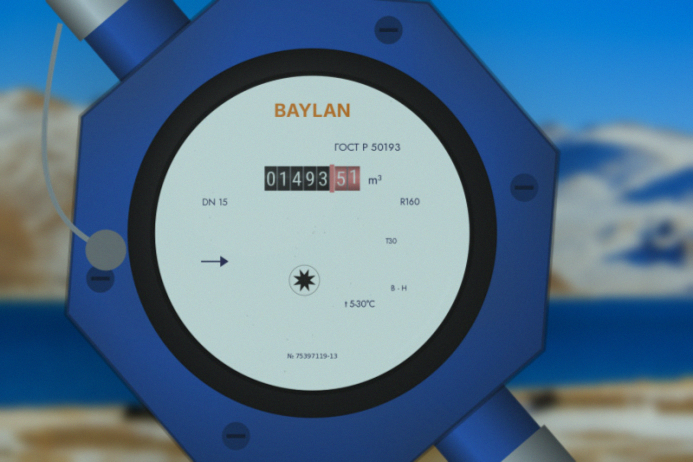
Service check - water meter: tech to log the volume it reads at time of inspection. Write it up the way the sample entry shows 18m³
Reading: 1493.51m³
